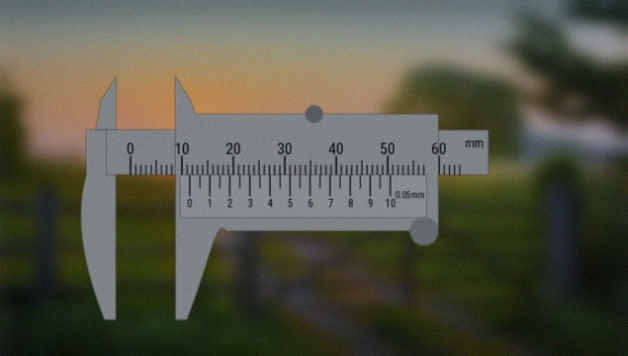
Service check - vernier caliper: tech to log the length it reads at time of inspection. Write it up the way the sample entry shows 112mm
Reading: 11.5mm
